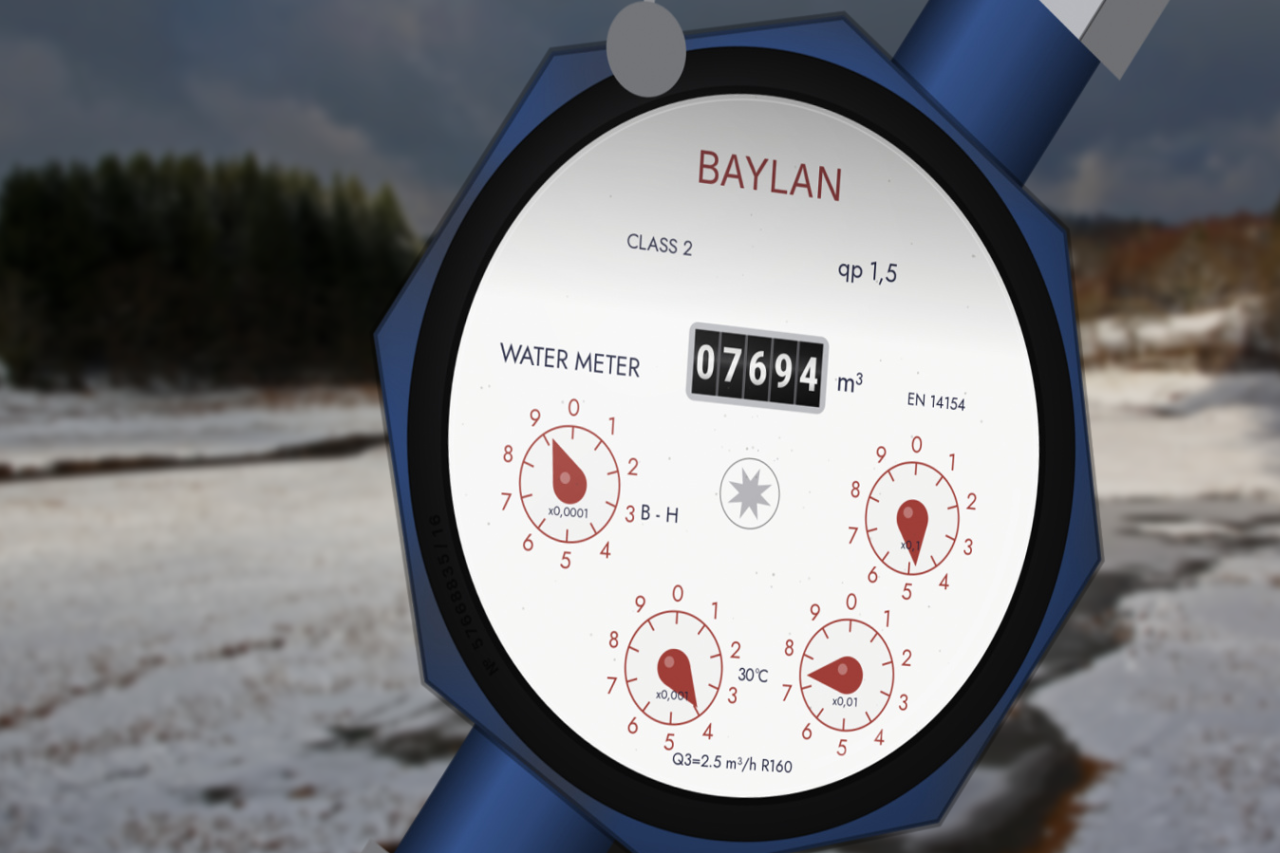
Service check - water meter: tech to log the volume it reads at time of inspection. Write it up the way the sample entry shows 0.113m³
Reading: 7694.4739m³
